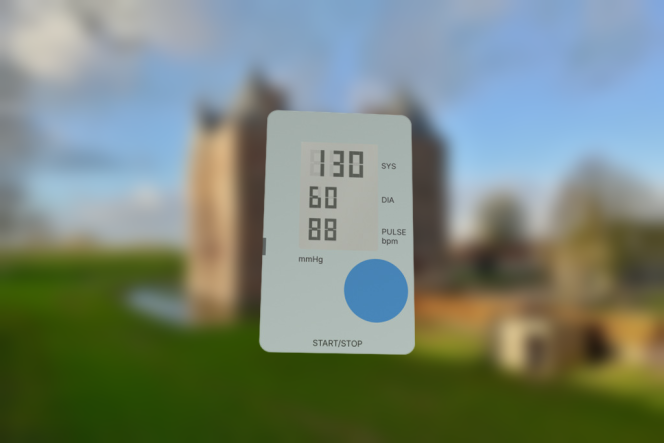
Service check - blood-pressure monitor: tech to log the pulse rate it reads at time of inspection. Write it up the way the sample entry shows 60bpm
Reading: 88bpm
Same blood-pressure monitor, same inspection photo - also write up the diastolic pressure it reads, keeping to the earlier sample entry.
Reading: 60mmHg
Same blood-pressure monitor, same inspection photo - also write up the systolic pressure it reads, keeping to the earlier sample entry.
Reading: 130mmHg
